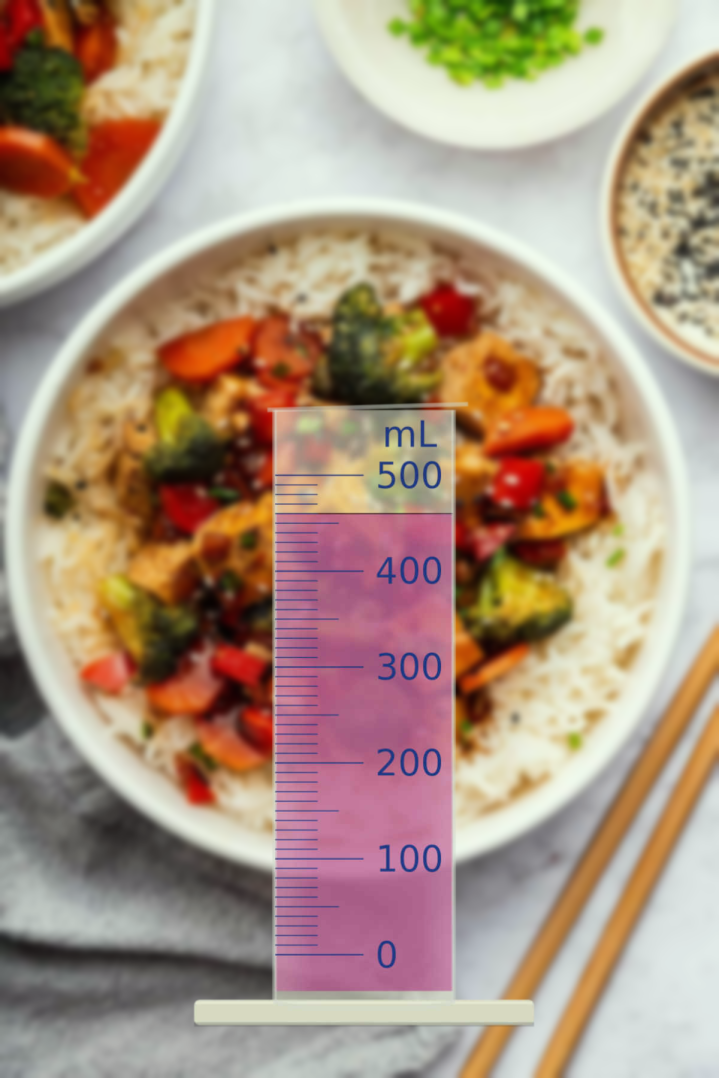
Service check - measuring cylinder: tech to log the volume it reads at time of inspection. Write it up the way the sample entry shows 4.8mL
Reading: 460mL
